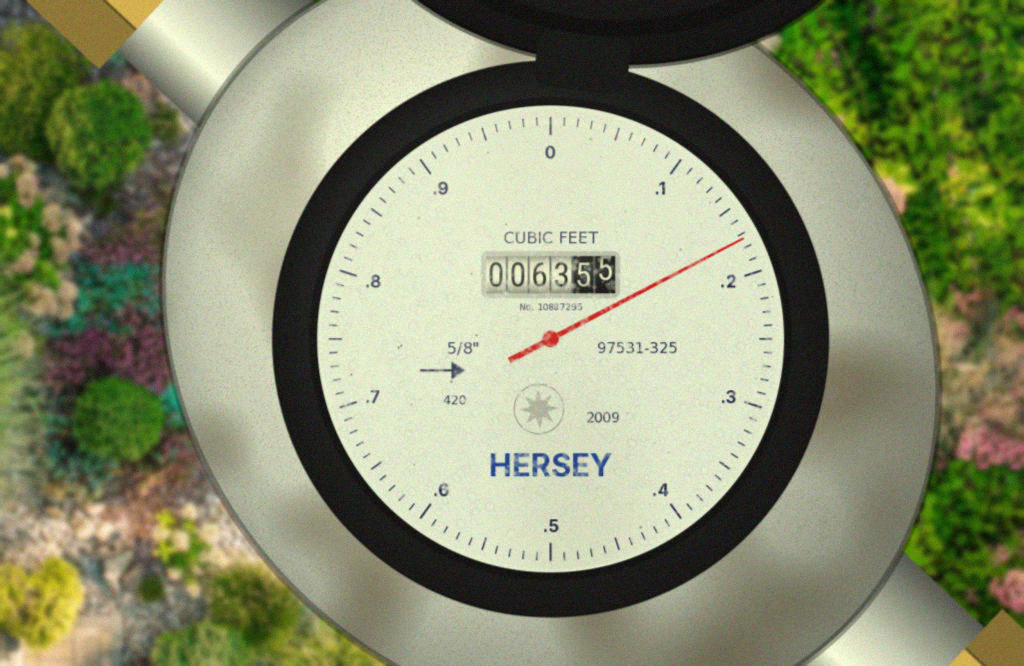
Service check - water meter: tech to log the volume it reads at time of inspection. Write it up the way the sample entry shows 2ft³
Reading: 6355.17ft³
